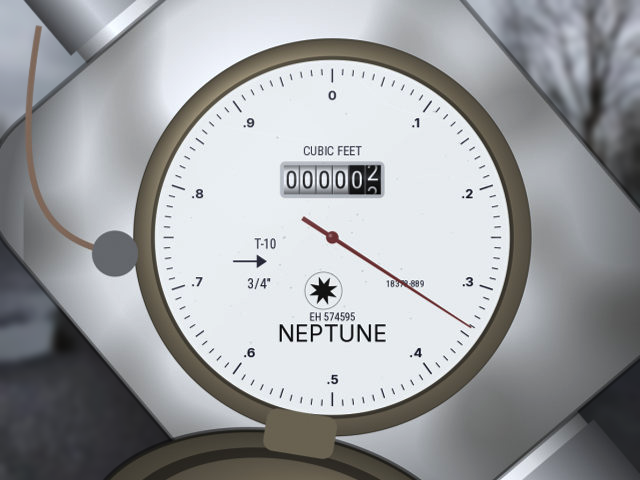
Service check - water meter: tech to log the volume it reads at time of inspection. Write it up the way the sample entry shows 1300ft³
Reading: 2.34ft³
